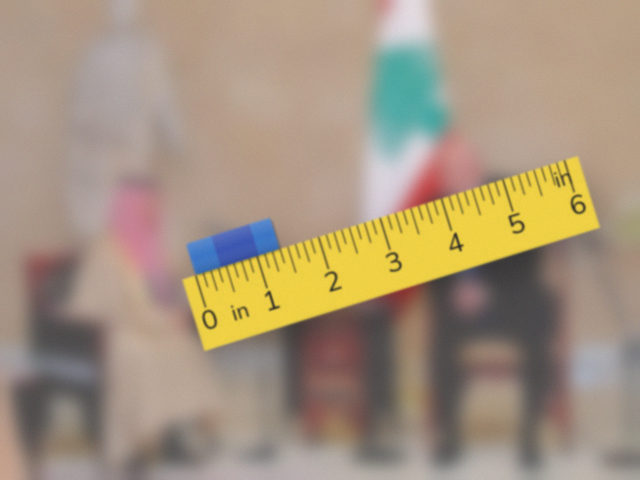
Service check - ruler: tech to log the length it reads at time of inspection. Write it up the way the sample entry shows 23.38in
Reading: 1.375in
